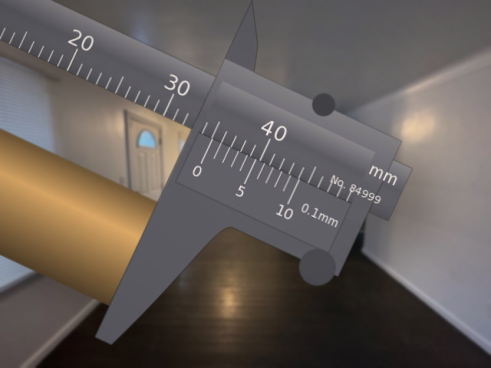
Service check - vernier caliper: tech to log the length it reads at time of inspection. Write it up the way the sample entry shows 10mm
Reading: 35.1mm
